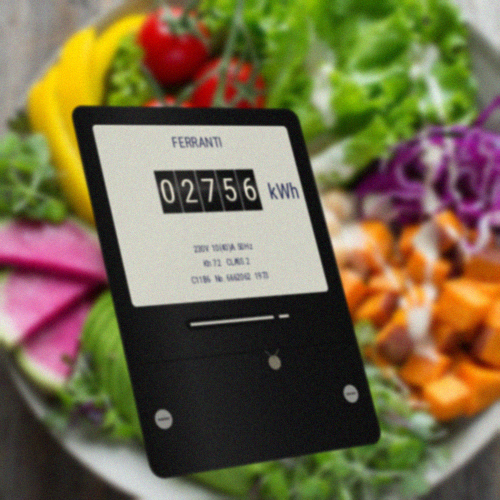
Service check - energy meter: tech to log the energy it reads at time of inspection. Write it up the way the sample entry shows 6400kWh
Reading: 2756kWh
